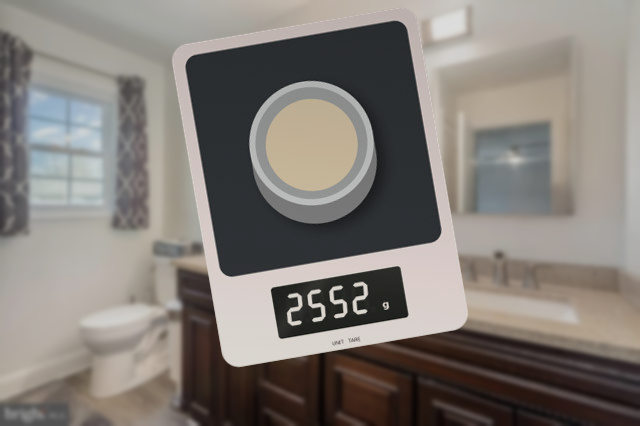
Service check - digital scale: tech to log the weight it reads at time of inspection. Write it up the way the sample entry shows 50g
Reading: 2552g
